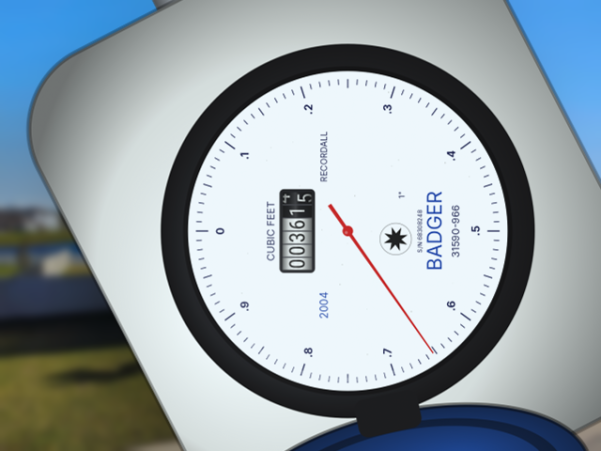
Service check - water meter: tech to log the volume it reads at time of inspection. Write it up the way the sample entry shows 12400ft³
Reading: 3614.65ft³
